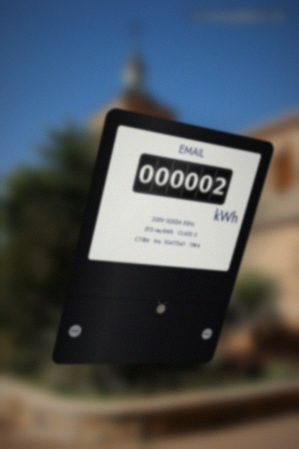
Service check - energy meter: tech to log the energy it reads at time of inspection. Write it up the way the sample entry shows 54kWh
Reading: 2kWh
